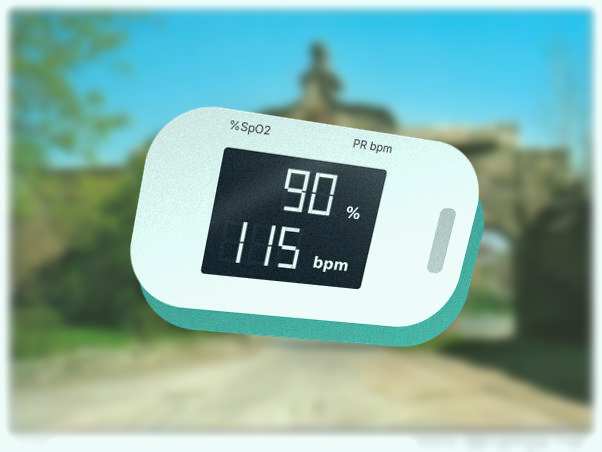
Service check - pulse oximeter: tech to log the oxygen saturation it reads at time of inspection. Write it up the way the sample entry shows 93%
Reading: 90%
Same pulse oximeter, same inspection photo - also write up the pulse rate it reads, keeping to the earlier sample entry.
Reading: 115bpm
